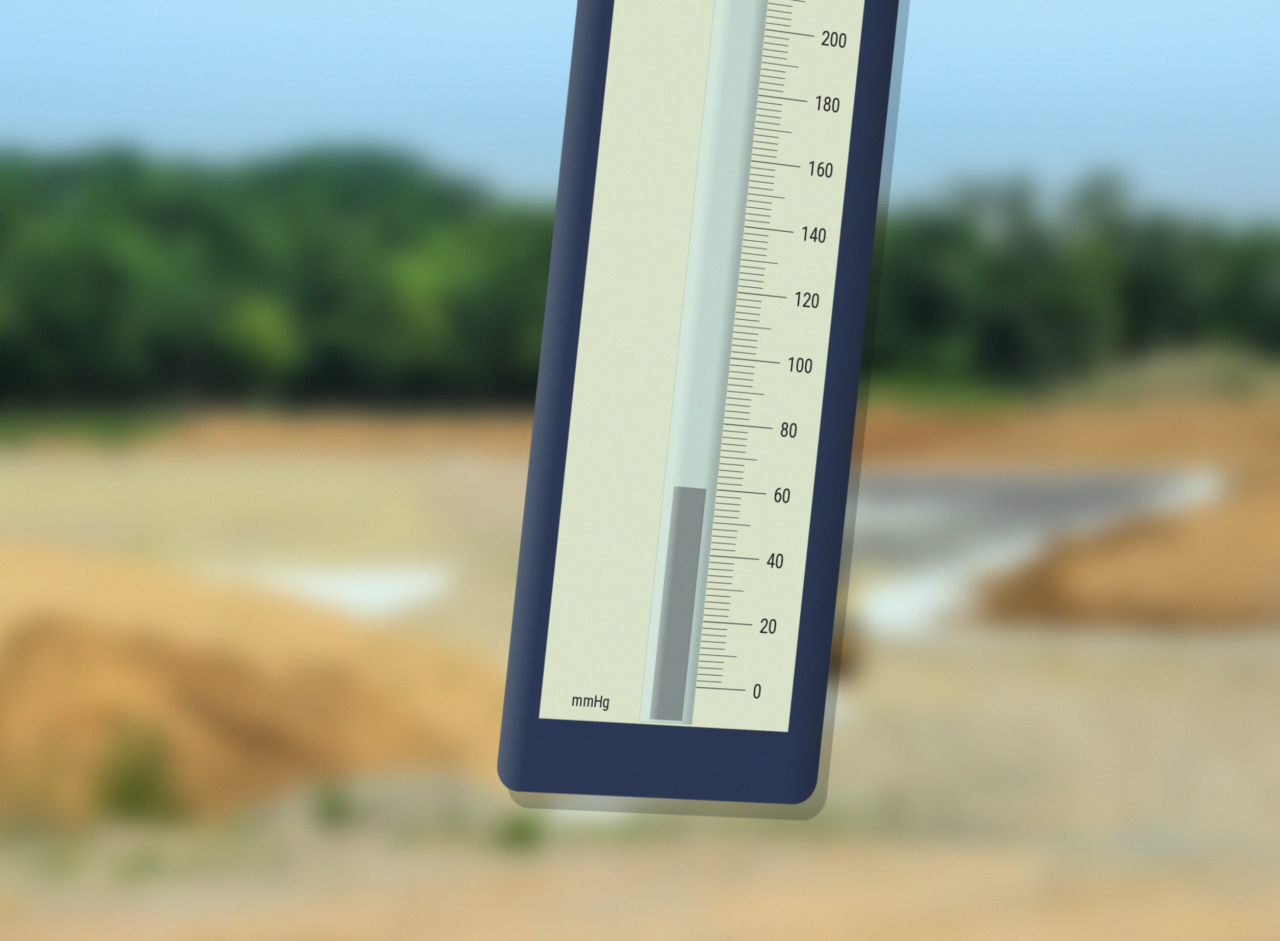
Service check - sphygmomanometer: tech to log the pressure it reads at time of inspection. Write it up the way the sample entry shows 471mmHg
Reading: 60mmHg
